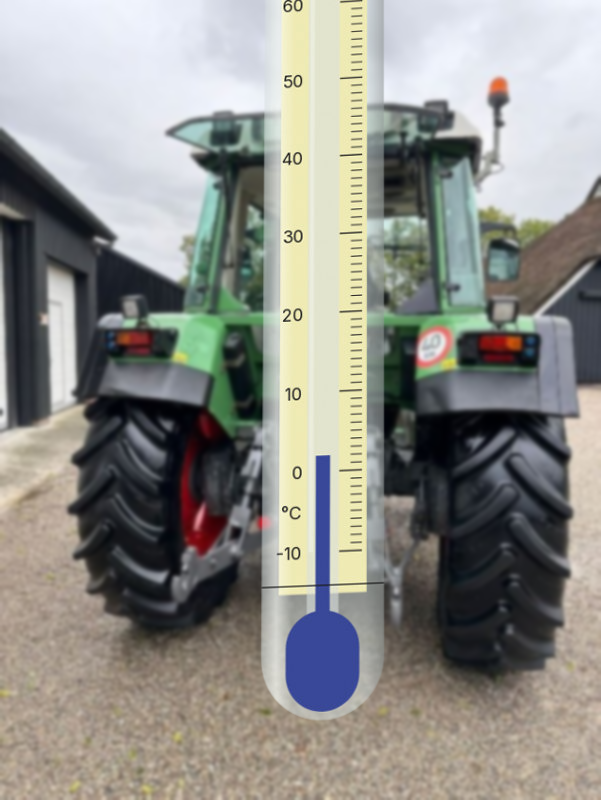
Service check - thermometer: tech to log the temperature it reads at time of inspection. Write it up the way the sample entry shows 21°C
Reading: 2°C
